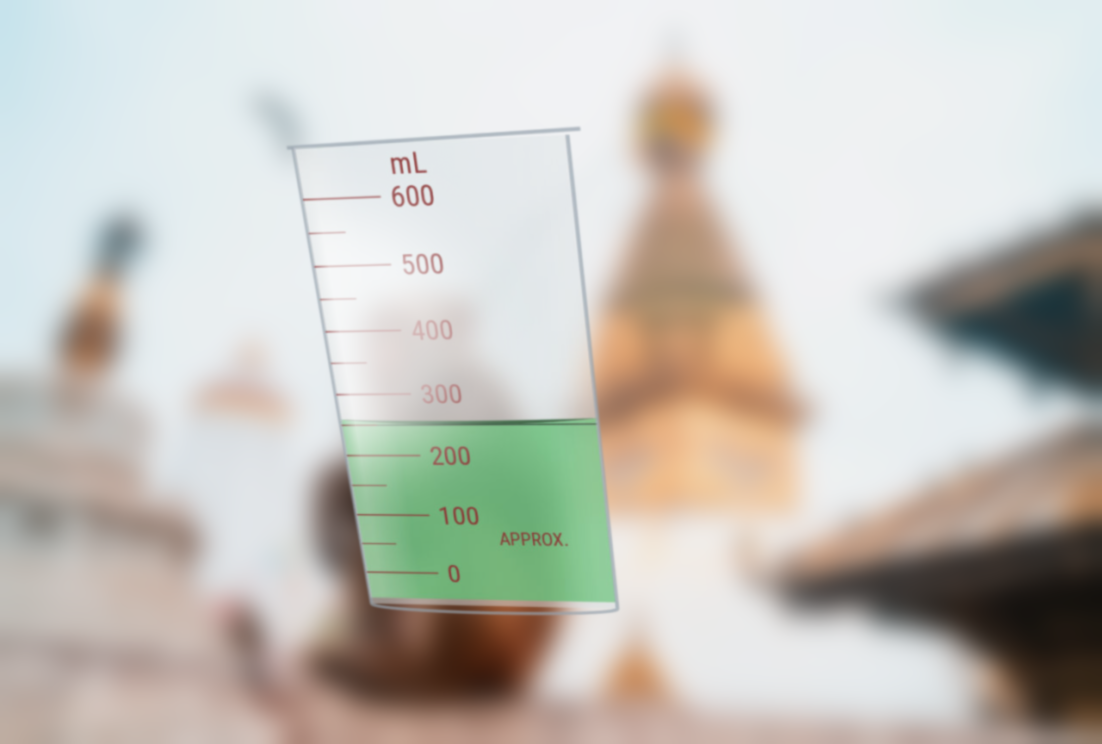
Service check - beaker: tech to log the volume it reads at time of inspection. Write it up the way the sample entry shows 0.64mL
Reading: 250mL
